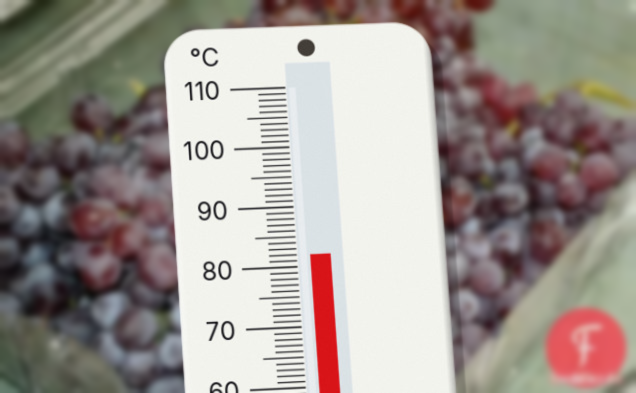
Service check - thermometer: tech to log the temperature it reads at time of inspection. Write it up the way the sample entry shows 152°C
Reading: 82°C
